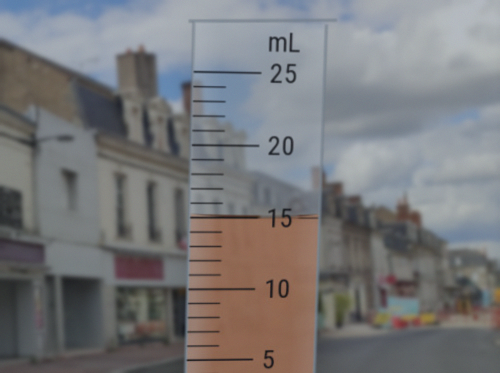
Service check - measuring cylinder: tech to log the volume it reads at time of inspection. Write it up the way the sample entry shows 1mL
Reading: 15mL
